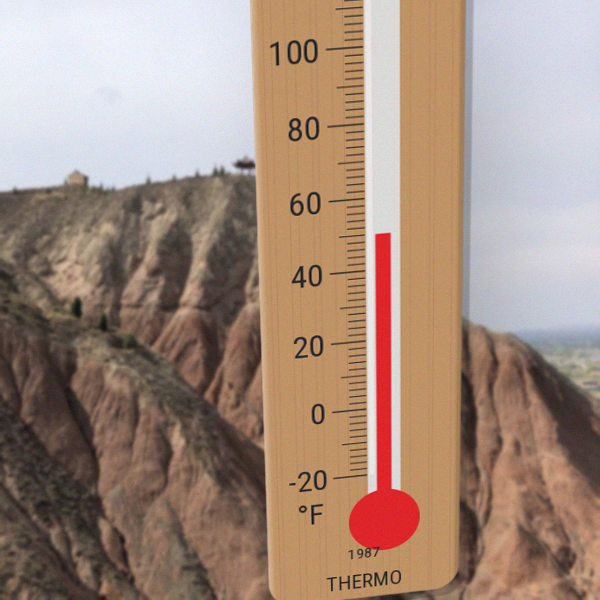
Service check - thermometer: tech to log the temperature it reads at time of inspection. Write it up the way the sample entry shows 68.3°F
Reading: 50°F
